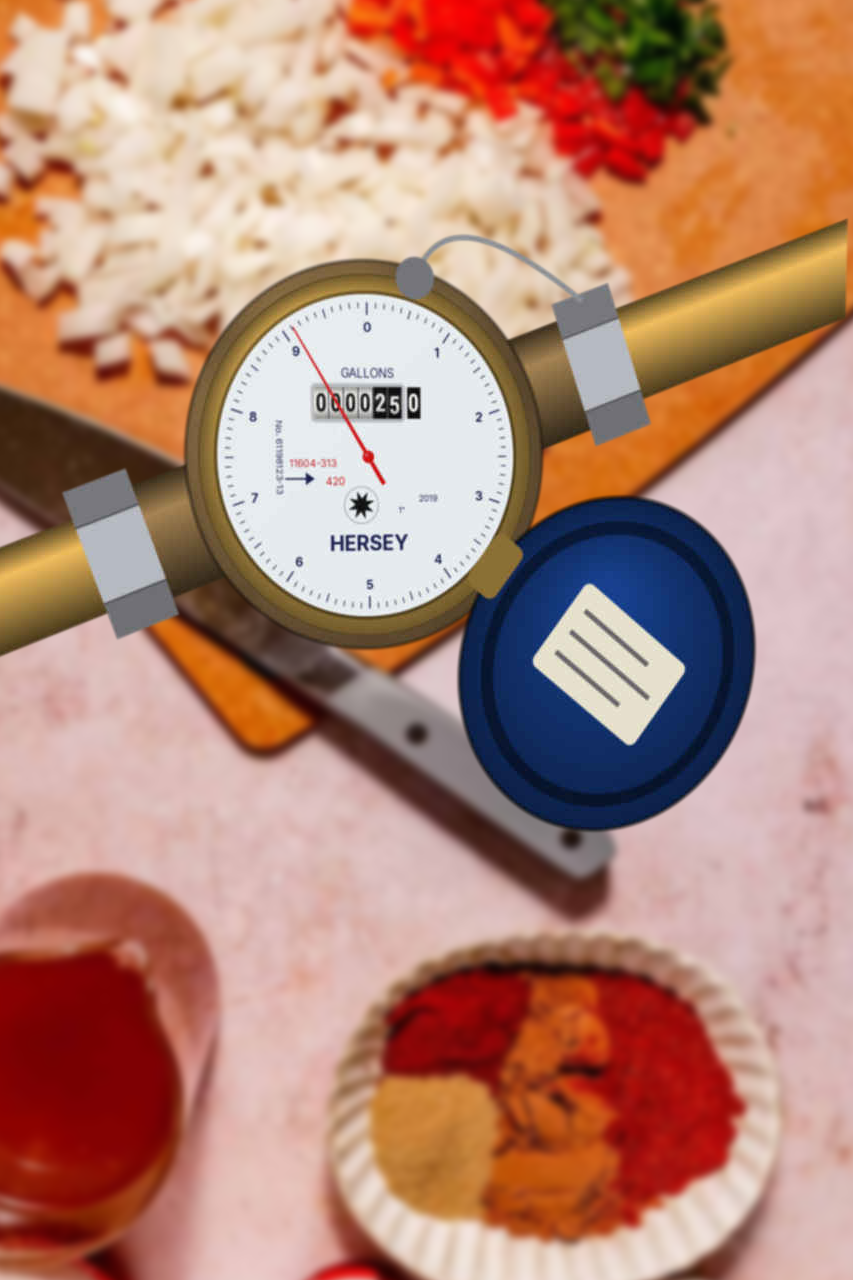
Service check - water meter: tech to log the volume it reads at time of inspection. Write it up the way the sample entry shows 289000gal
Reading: 249.1gal
